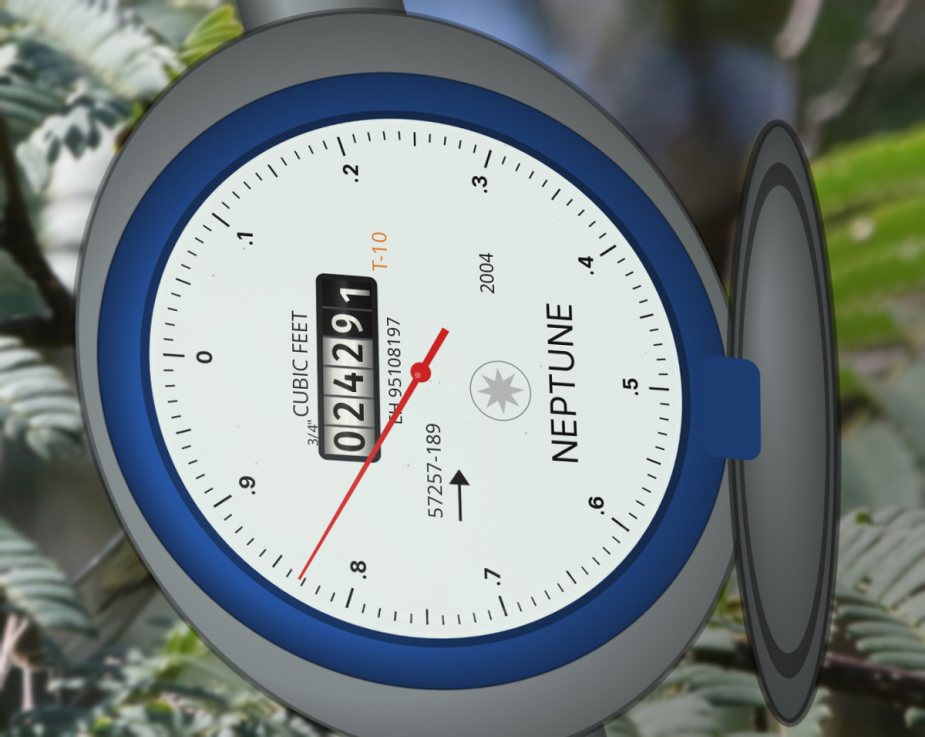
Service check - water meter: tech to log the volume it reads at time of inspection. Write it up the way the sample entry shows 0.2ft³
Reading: 24290.83ft³
